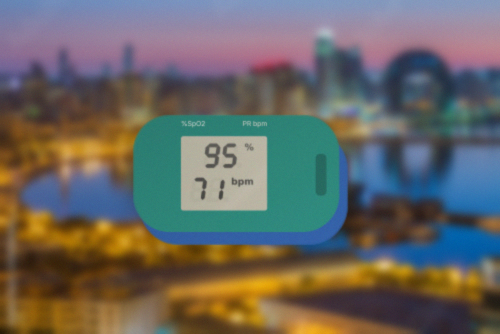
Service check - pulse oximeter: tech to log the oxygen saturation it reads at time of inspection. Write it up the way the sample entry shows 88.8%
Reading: 95%
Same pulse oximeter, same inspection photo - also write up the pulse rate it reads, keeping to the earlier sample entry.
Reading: 71bpm
